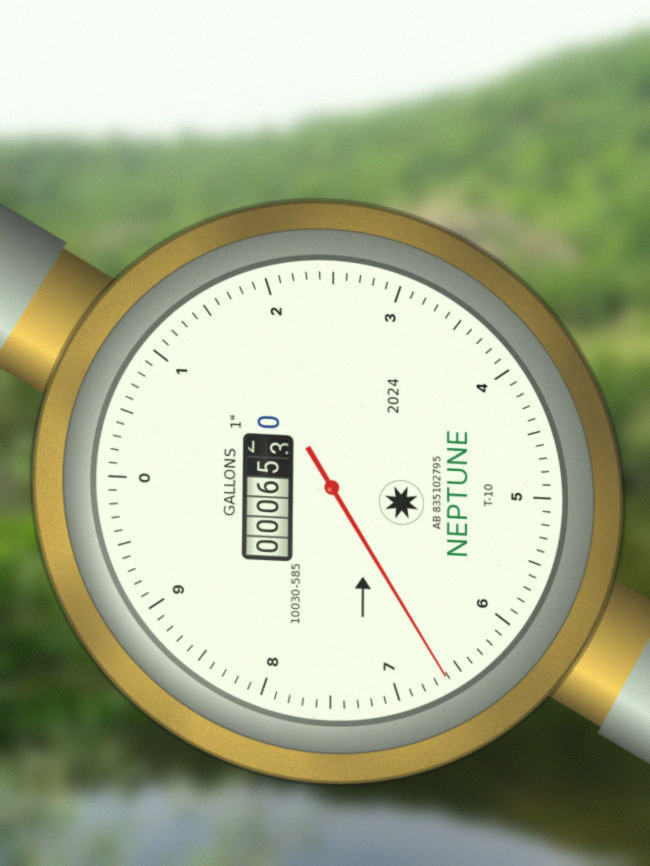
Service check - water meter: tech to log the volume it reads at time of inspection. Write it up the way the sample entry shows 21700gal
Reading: 6526.6gal
